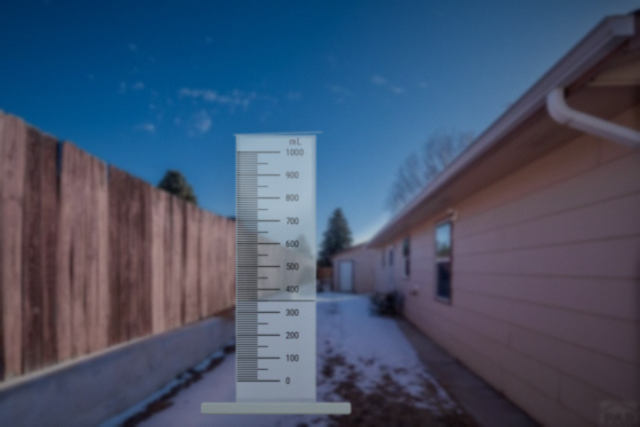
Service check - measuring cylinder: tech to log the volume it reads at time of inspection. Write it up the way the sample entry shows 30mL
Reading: 350mL
